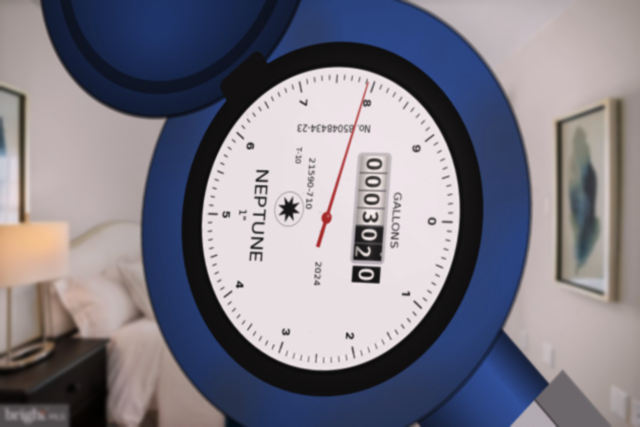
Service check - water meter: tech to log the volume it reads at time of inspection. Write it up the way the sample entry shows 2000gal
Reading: 3017.9gal
